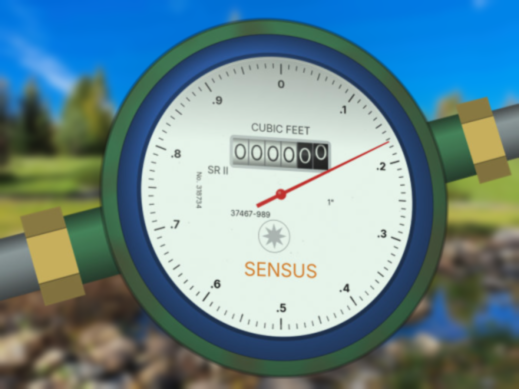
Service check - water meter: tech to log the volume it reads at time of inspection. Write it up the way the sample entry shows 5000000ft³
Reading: 0.17ft³
